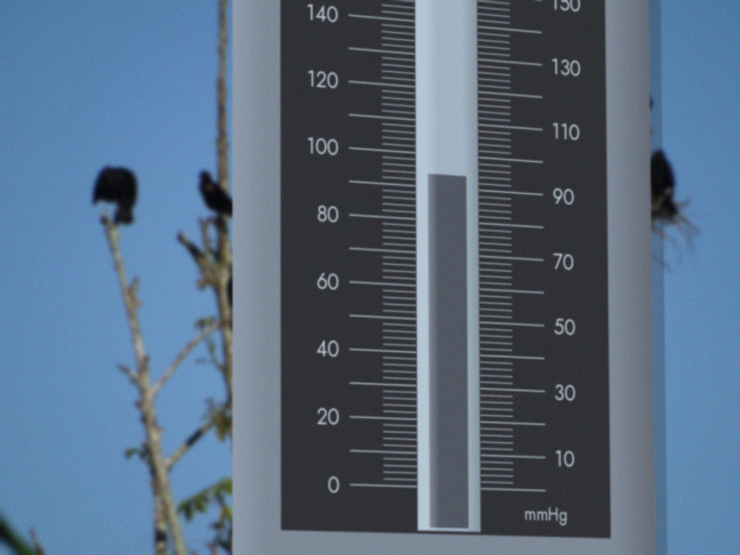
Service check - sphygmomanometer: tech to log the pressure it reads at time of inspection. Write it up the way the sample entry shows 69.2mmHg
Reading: 94mmHg
